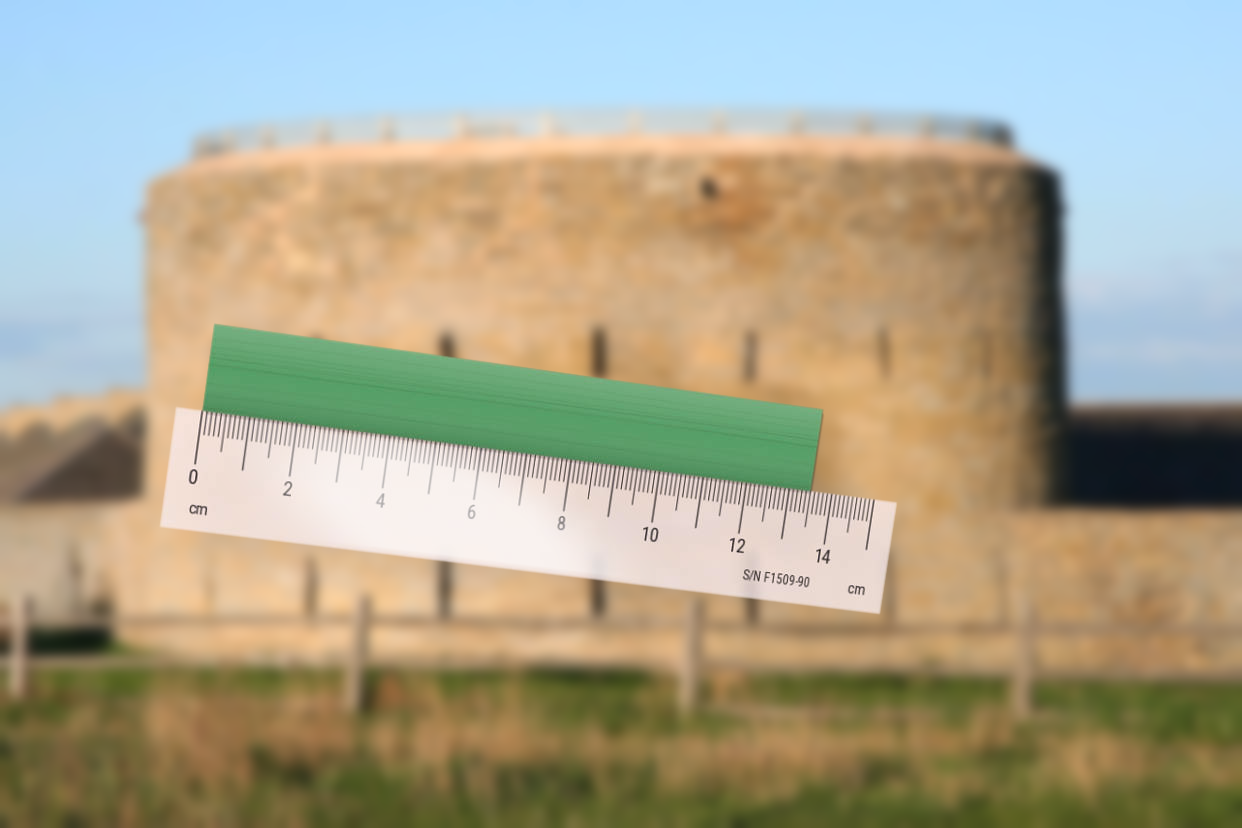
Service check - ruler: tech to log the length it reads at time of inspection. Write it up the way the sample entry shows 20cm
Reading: 13.5cm
